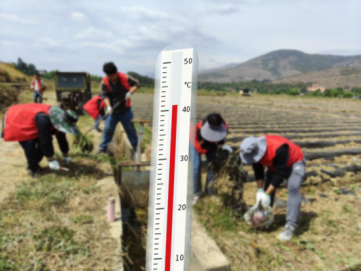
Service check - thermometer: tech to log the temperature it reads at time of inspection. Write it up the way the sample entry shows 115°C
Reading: 41°C
